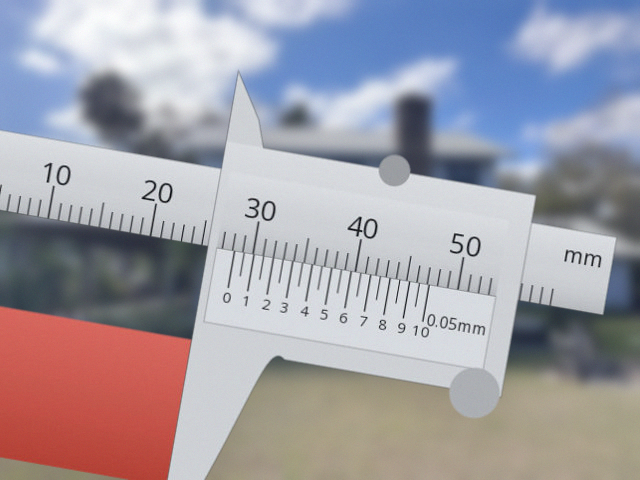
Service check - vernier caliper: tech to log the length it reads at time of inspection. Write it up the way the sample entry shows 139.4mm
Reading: 28.2mm
